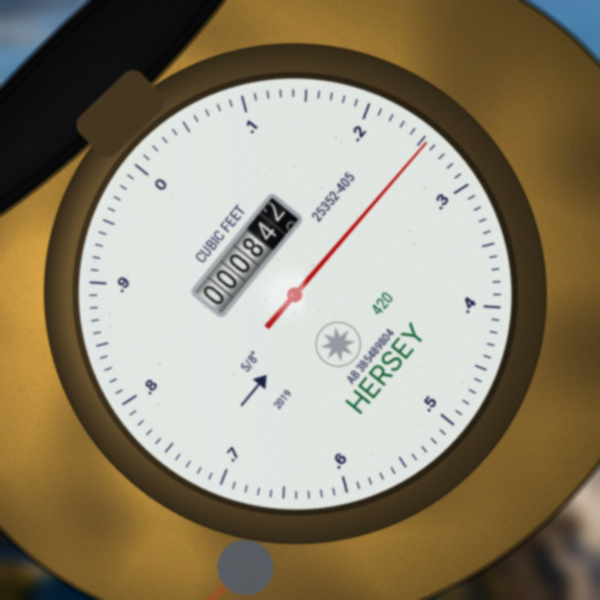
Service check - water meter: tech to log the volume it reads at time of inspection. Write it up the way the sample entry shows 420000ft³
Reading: 842.25ft³
